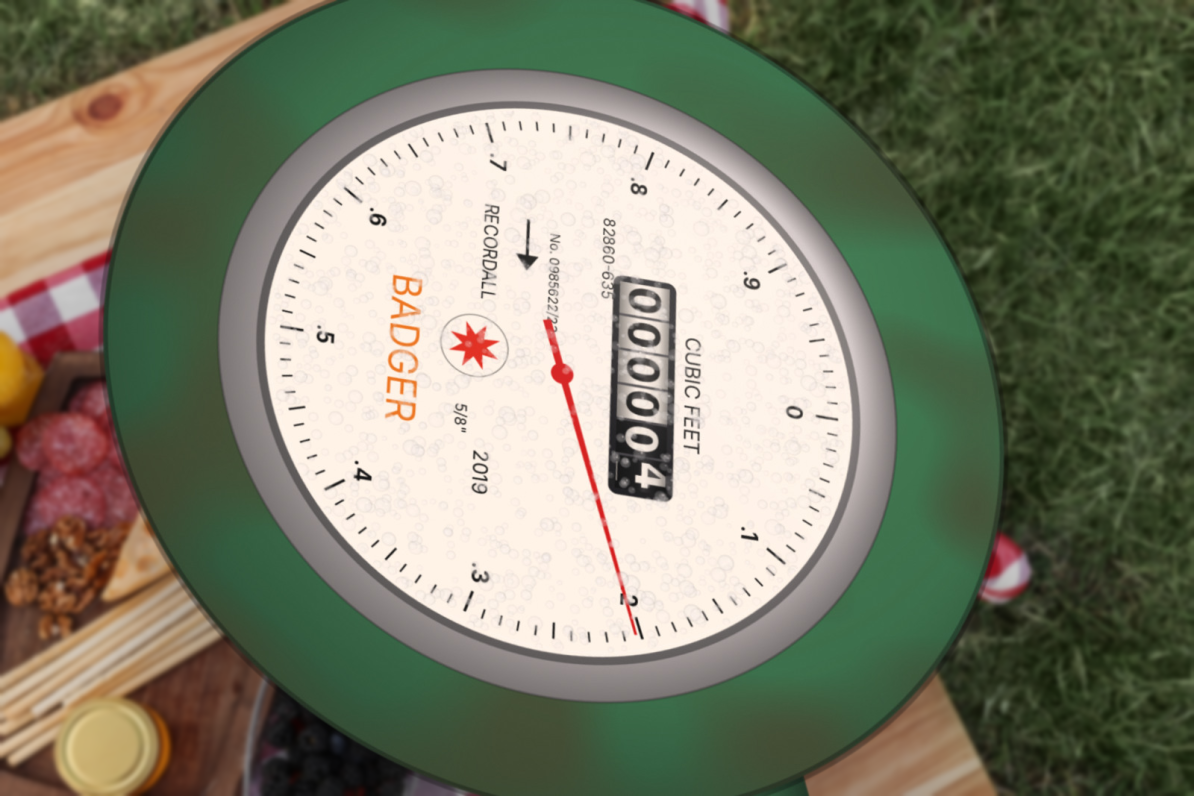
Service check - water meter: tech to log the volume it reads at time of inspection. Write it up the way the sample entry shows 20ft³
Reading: 4.20ft³
